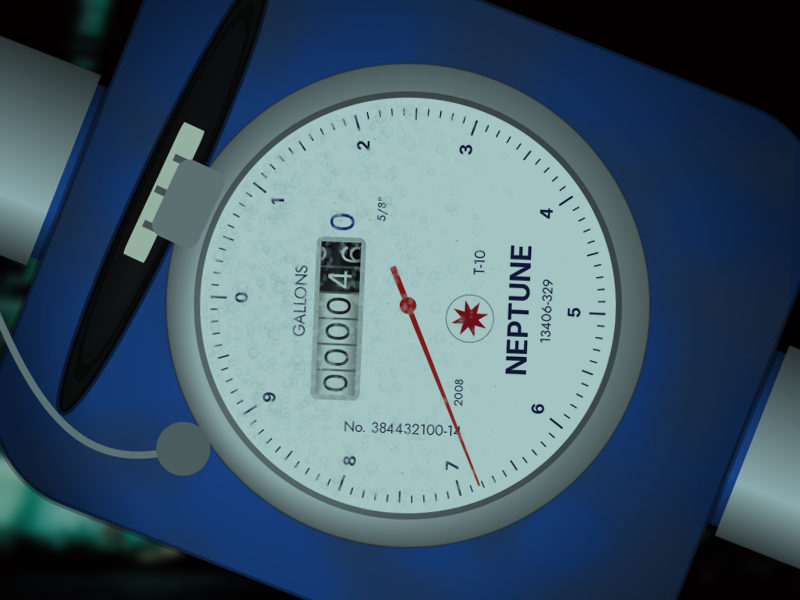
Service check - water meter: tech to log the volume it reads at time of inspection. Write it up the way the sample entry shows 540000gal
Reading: 456.8gal
